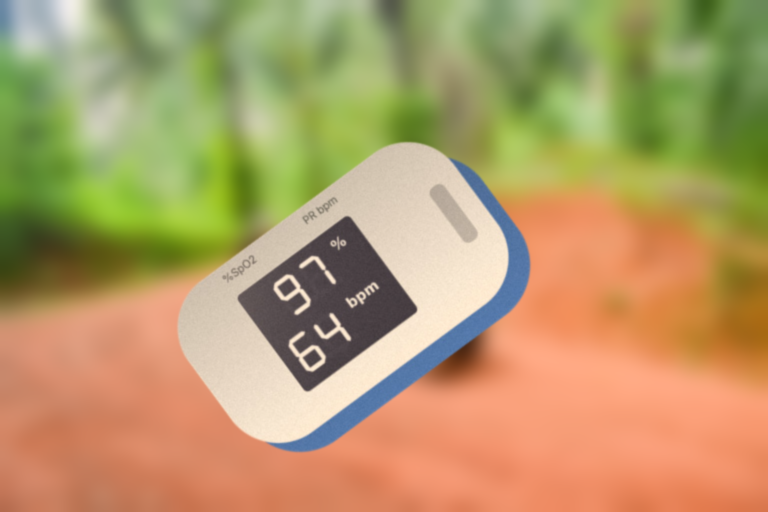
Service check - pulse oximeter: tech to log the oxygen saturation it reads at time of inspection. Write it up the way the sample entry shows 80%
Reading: 97%
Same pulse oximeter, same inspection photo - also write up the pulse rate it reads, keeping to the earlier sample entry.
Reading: 64bpm
